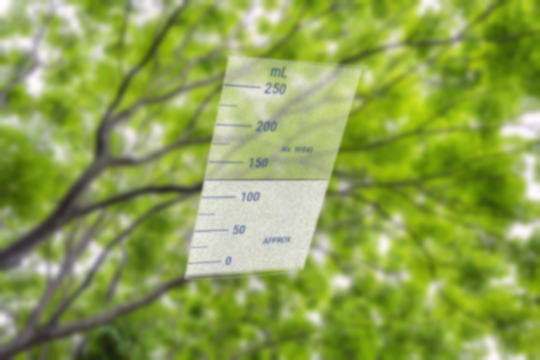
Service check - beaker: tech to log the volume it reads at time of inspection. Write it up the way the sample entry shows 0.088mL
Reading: 125mL
